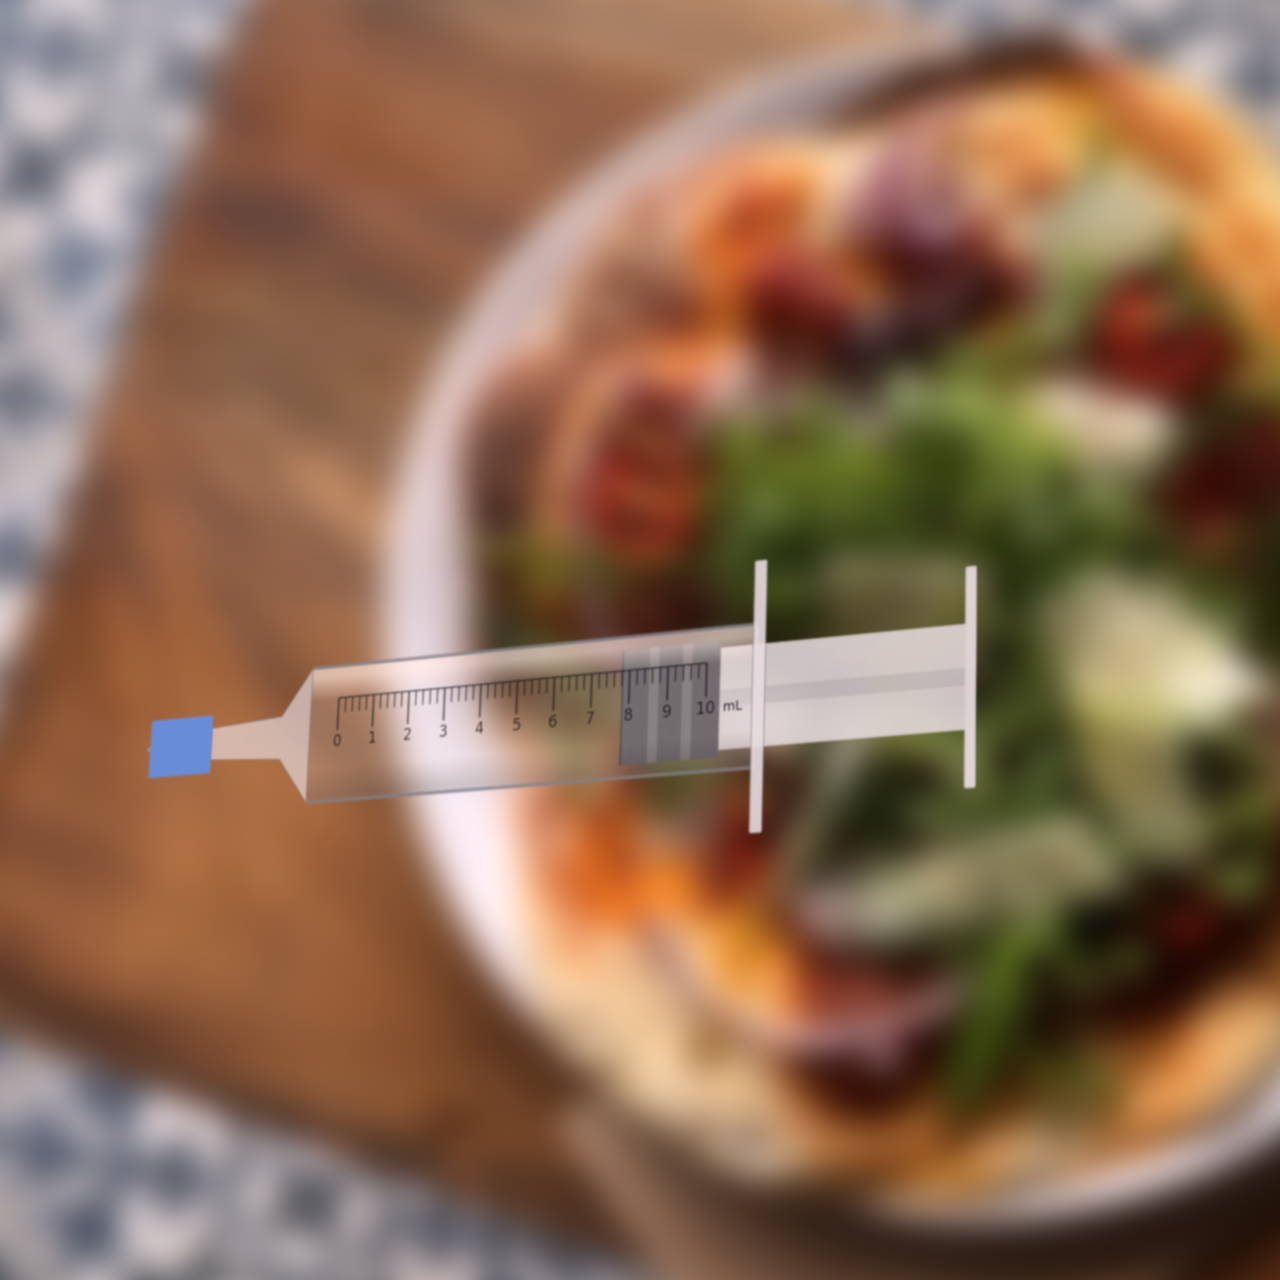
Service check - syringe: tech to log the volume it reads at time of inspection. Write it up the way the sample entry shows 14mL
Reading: 7.8mL
